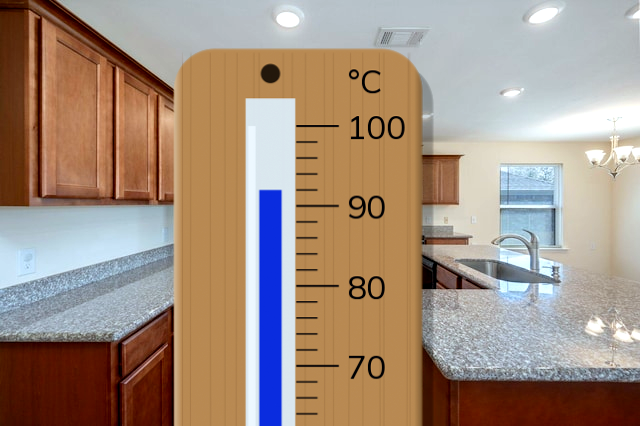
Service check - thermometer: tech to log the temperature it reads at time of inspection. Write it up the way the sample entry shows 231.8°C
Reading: 92°C
